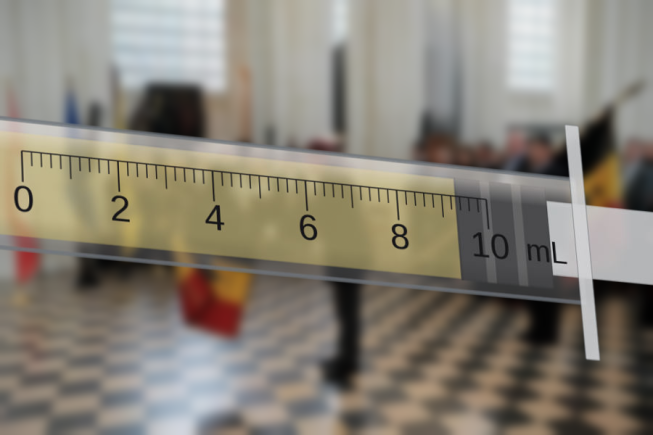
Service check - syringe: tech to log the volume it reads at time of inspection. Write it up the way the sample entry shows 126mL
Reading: 9.3mL
